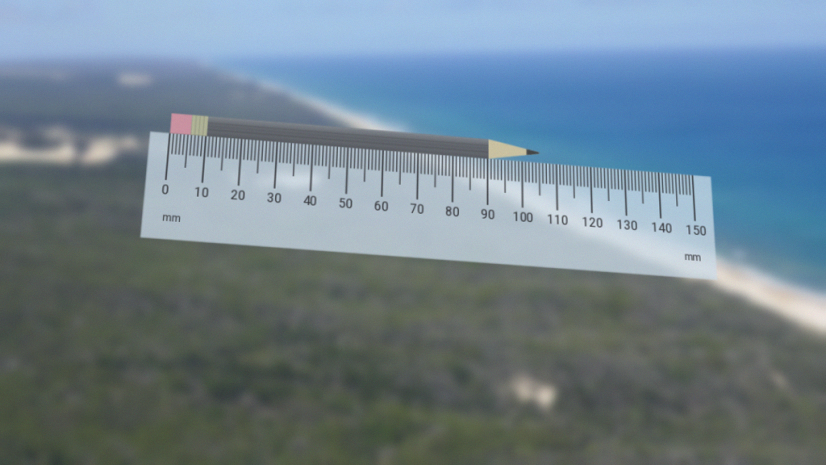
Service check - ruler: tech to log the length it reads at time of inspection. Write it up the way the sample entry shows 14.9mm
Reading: 105mm
